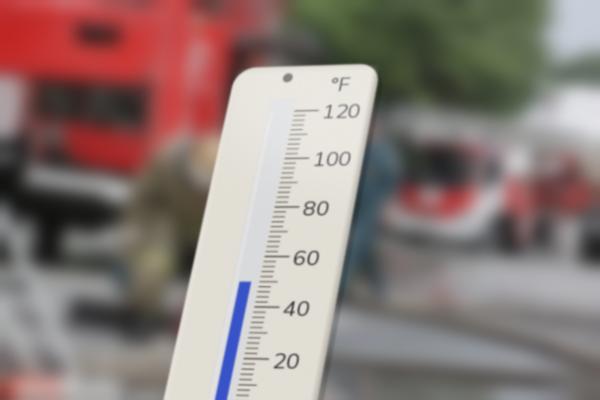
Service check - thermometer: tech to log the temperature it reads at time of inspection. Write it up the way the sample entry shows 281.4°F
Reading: 50°F
